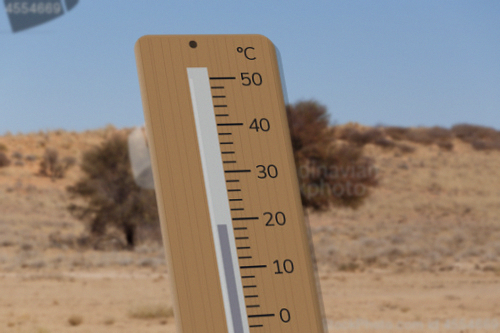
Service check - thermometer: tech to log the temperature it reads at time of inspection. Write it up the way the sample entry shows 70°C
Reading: 19°C
